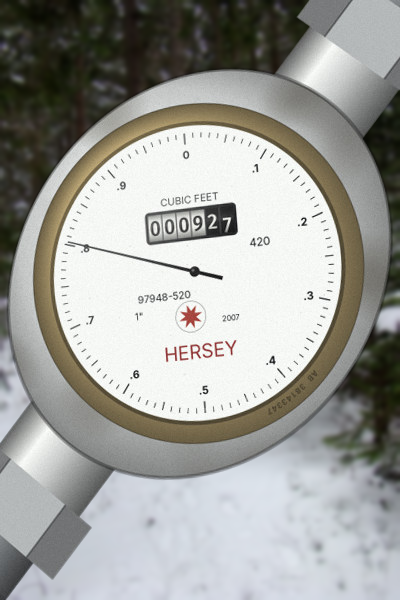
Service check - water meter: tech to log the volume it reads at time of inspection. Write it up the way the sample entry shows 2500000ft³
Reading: 926.80ft³
